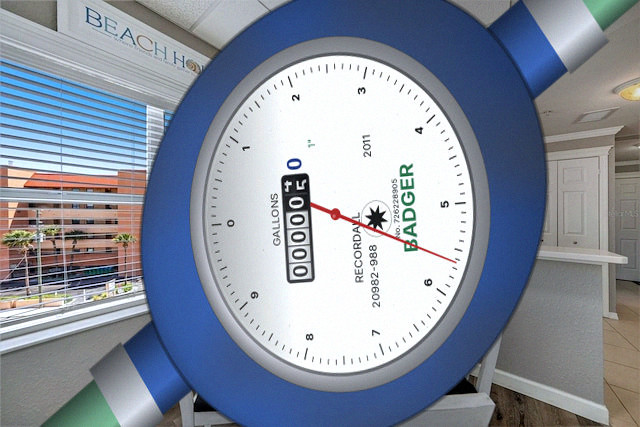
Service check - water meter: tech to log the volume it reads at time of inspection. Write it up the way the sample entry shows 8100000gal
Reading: 45.6gal
